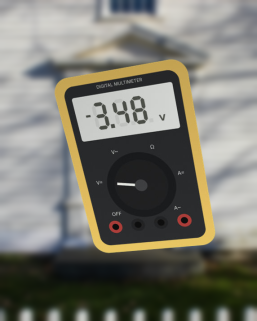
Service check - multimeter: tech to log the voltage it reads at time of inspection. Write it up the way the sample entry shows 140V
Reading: -3.48V
